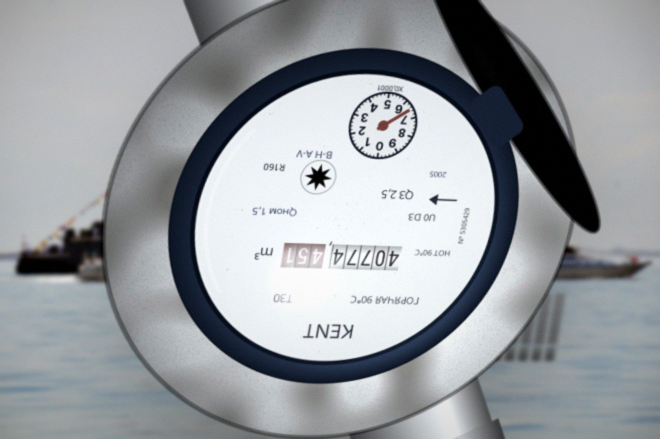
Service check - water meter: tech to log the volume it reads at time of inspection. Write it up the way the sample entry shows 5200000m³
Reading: 40774.4516m³
